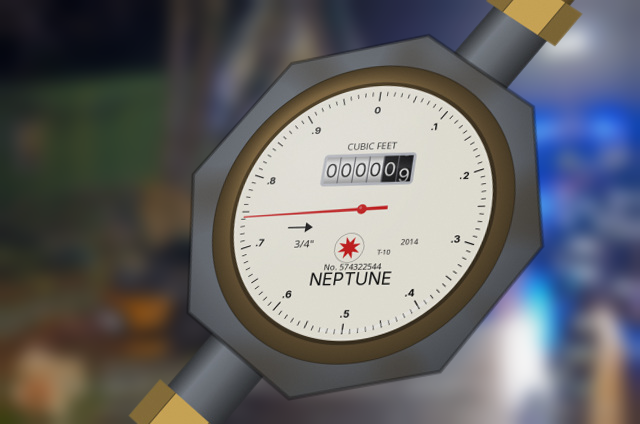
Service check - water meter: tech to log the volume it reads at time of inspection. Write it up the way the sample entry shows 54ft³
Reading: 8.74ft³
